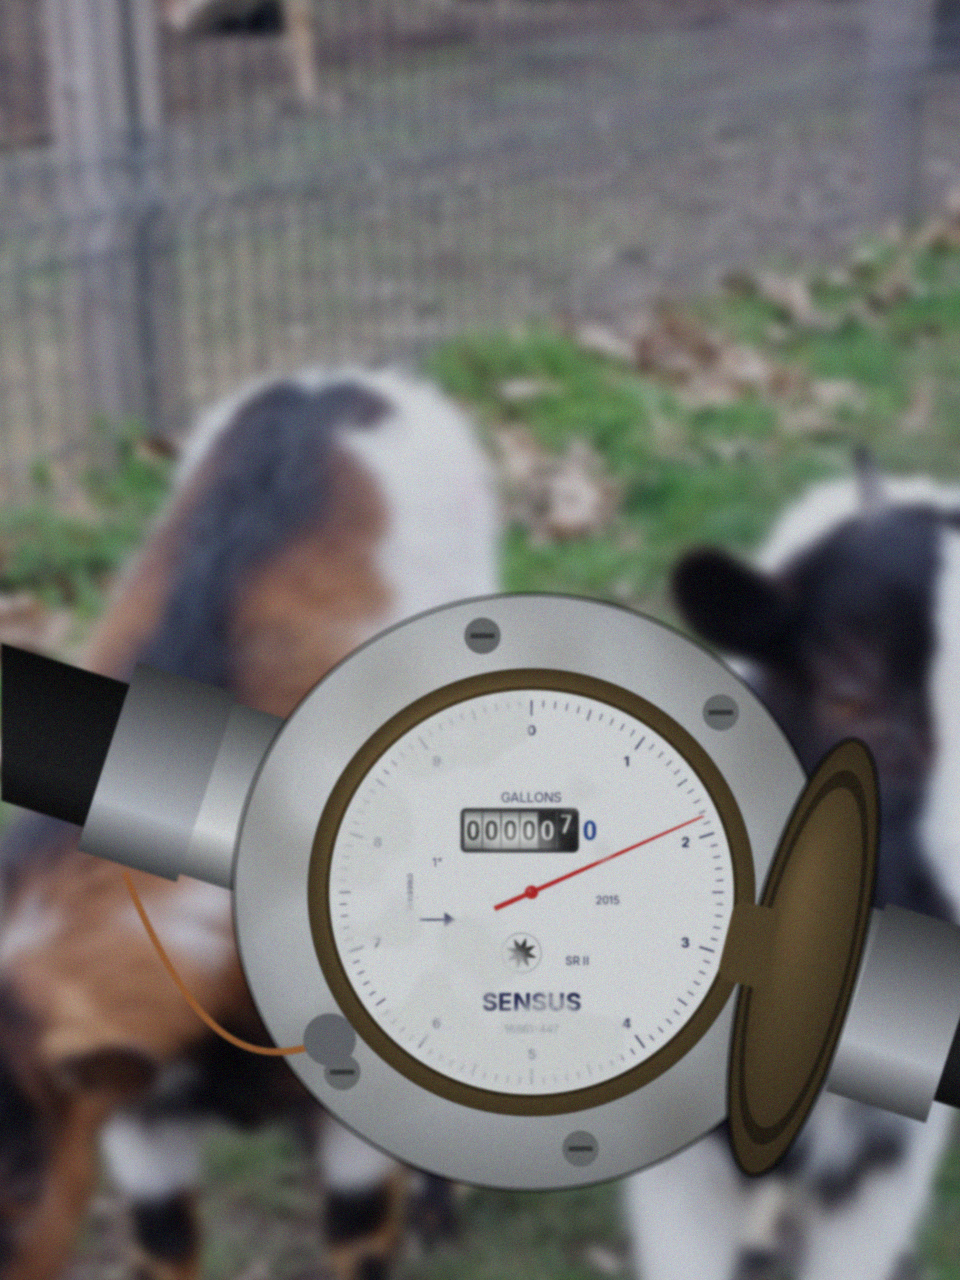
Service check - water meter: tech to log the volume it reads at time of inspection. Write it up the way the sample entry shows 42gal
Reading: 71.8gal
